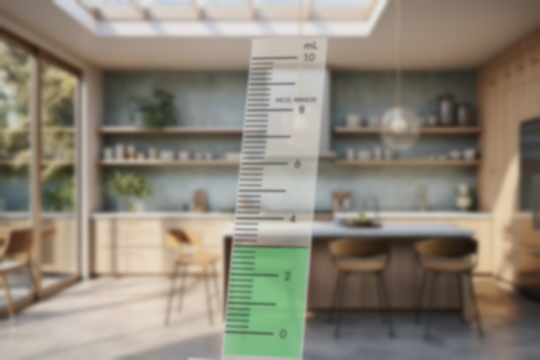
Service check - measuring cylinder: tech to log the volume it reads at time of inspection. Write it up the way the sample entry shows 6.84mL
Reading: 3mL
